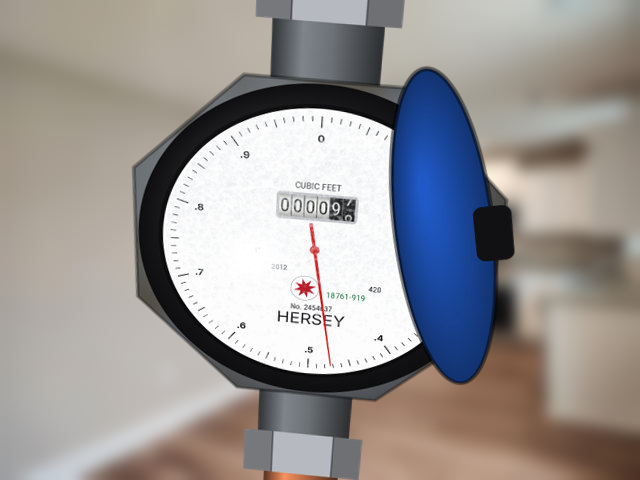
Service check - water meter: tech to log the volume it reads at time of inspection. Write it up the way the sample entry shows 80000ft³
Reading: 97.47ft³
